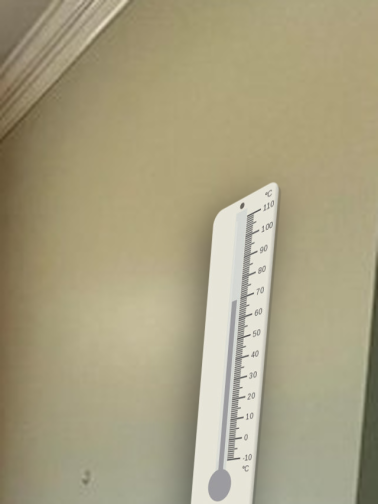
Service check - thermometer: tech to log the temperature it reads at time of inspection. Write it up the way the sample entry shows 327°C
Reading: 70°C
